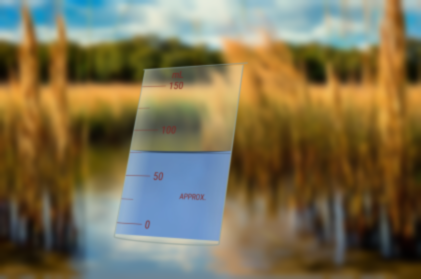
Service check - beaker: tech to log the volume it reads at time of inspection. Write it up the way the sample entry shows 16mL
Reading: 75mL
